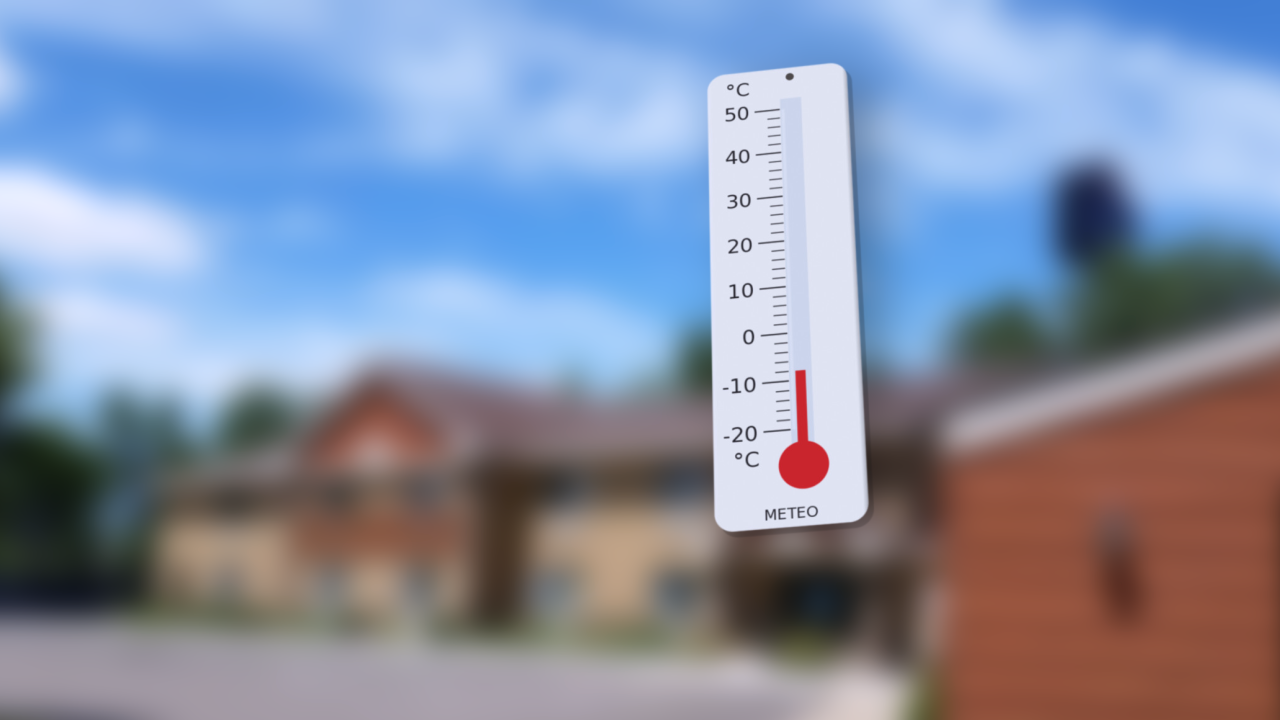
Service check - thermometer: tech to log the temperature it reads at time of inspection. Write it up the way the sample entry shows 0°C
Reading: -8°C
